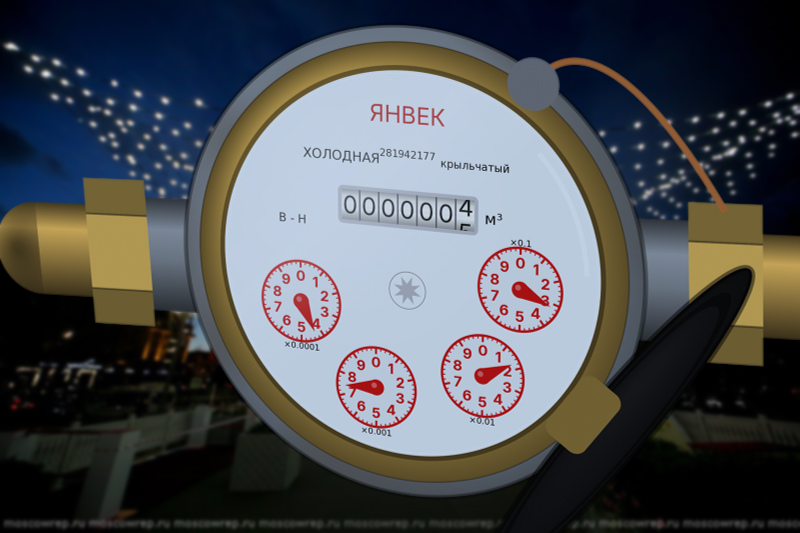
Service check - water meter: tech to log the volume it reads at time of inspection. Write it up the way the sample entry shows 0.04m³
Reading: 4.3174m³
